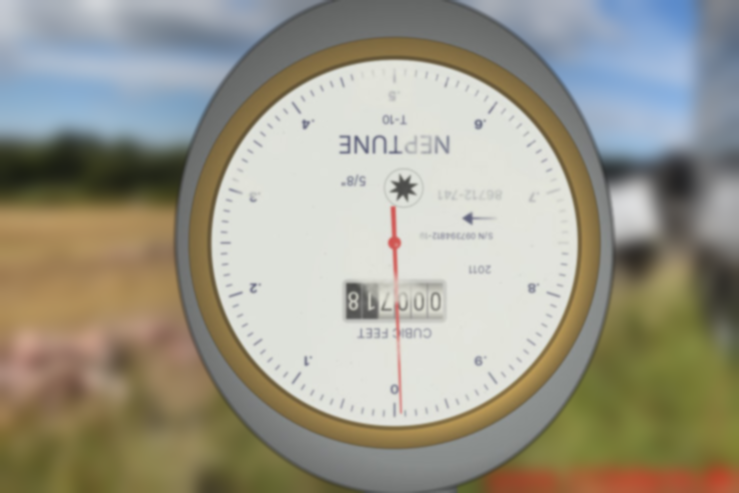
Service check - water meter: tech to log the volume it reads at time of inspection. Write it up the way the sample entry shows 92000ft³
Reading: 717.99ft³
